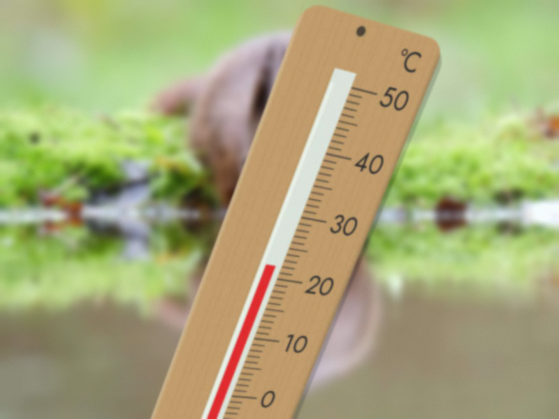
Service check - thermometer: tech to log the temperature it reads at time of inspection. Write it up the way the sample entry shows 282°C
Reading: 22°C
